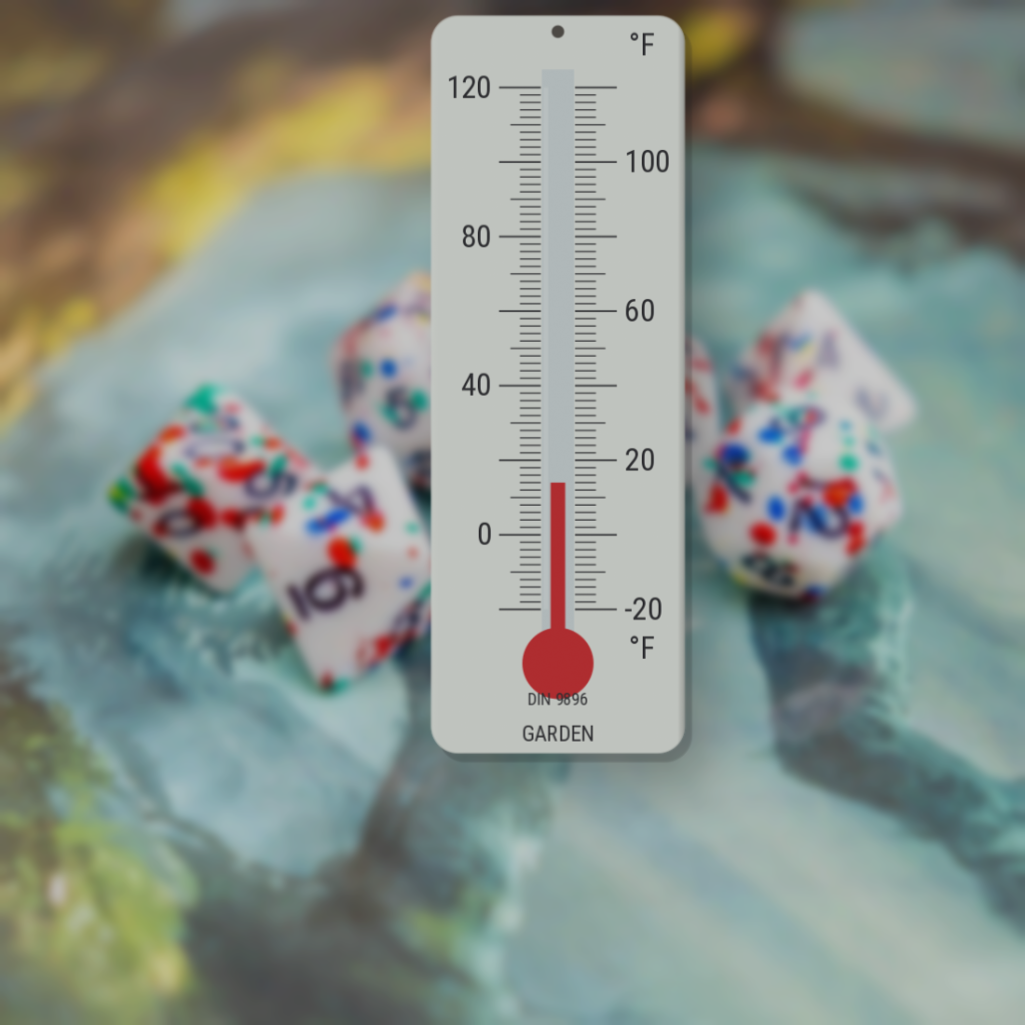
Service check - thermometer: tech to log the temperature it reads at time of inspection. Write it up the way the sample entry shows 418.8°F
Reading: 14°F
